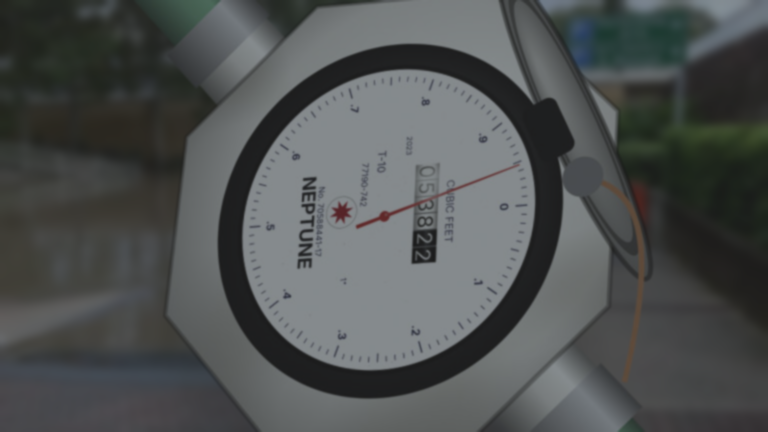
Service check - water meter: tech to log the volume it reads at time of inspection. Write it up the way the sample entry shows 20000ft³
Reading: 53821.95ft³
